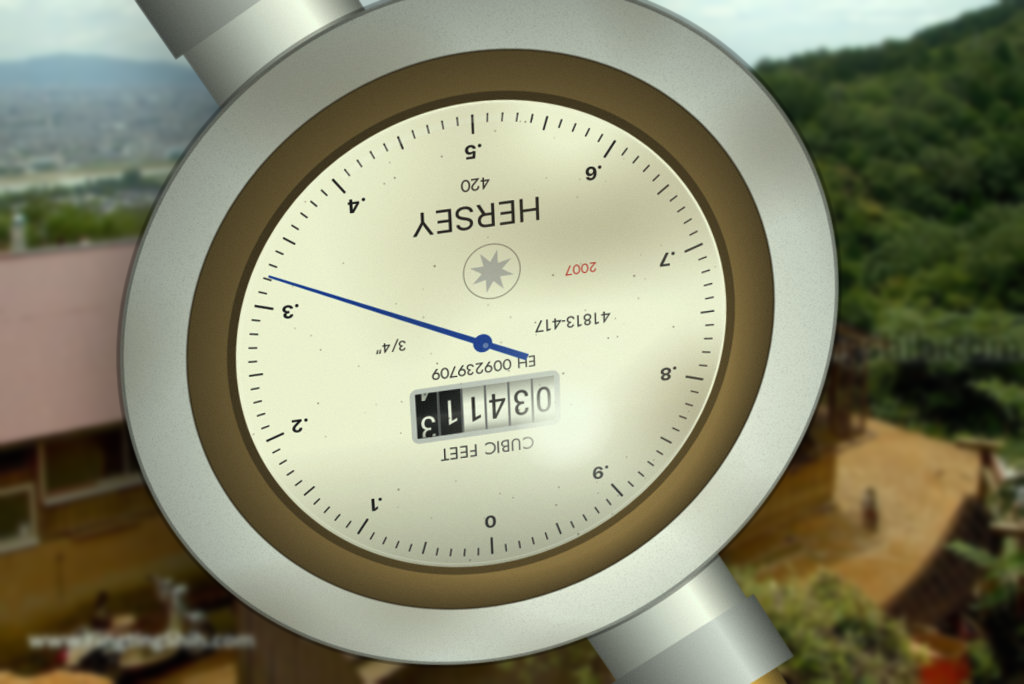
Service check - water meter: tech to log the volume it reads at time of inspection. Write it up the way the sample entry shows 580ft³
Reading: 34113.32ft³
